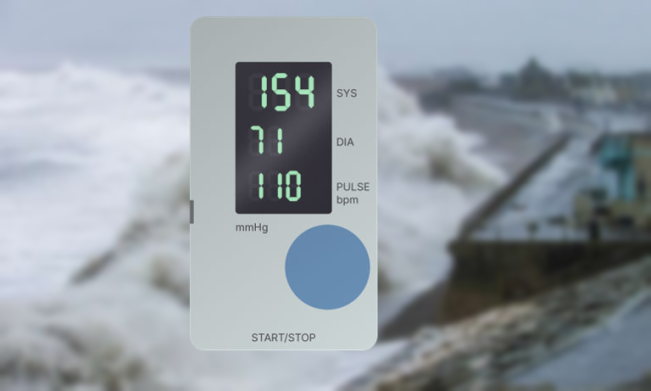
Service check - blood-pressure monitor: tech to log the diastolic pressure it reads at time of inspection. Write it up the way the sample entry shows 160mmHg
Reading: 71mmHg
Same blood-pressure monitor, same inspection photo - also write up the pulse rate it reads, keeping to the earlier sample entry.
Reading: 110bpm
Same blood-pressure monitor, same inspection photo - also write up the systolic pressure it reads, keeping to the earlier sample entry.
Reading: 154mmHg
